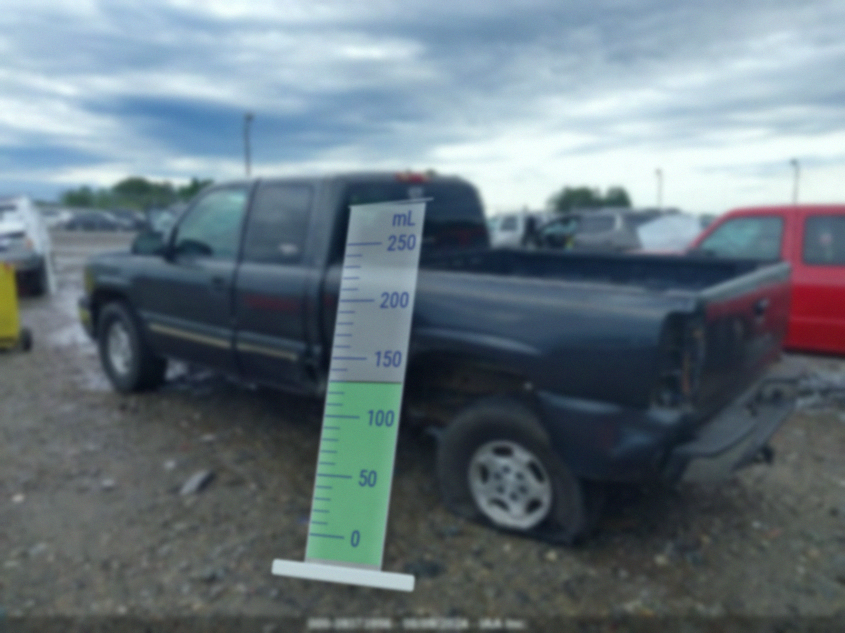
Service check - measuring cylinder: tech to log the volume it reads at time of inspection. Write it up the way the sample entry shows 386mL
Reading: 130mL
